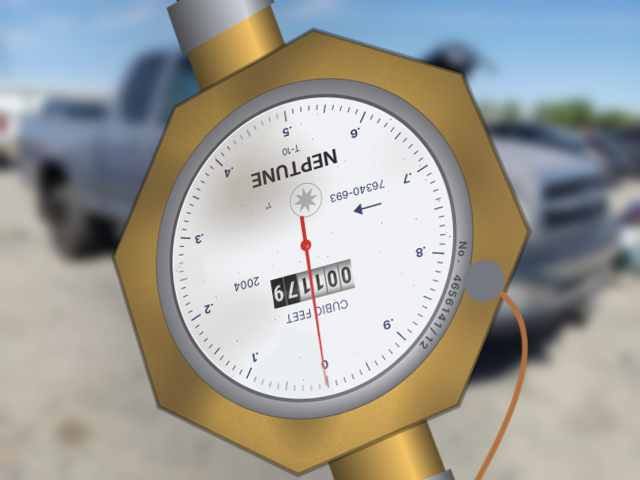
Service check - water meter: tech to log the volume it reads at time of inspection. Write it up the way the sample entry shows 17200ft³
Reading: 1179.00ft³
